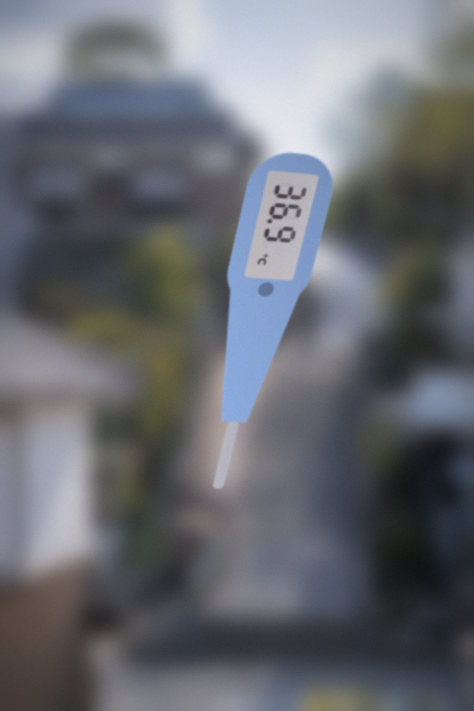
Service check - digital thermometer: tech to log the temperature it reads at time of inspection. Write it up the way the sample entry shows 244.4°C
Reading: 36.9°C
